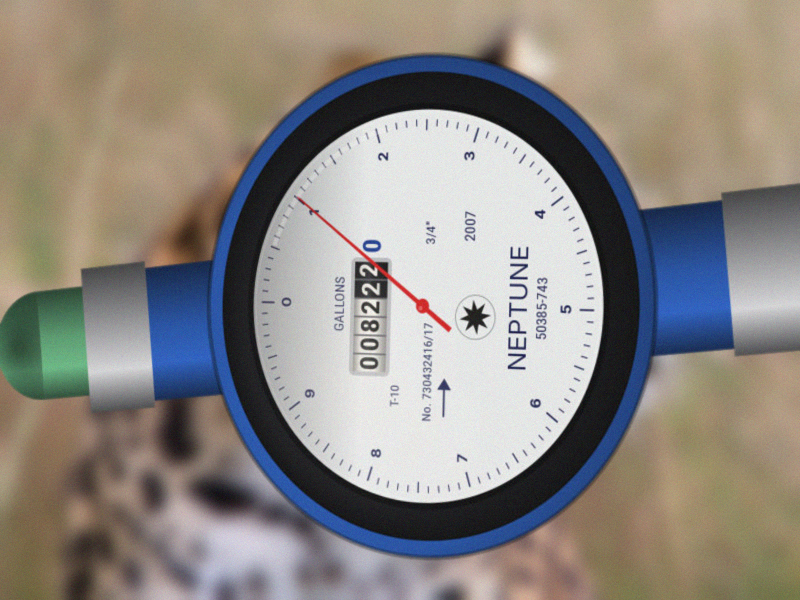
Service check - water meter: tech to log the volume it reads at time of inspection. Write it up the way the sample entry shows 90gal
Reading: 82221.0gal
